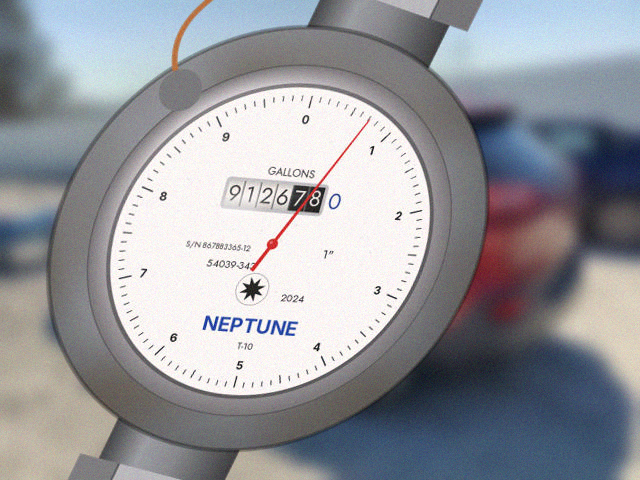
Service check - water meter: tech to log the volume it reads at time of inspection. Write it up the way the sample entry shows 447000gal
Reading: 9126780.7gal
